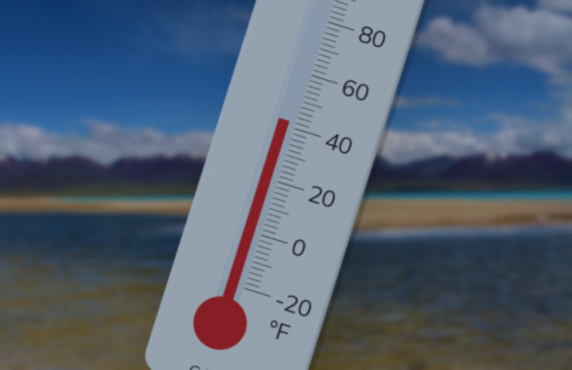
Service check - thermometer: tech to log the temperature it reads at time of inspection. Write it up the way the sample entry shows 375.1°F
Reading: 42°F
